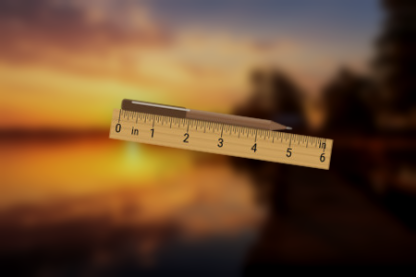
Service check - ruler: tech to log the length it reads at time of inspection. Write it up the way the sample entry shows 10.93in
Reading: 5in
